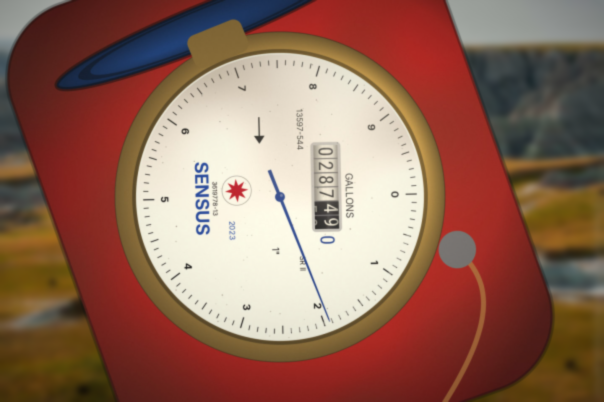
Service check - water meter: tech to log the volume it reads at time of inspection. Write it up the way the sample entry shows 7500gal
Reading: 287491.9gal
